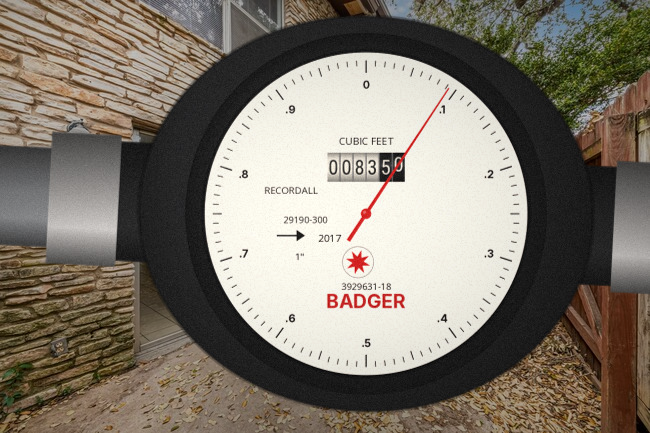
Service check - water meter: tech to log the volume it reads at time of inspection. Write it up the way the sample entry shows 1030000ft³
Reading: 8350.09ft³
